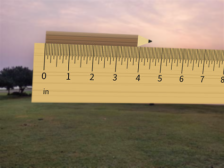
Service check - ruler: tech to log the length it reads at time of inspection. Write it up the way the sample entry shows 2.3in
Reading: 4.5in
